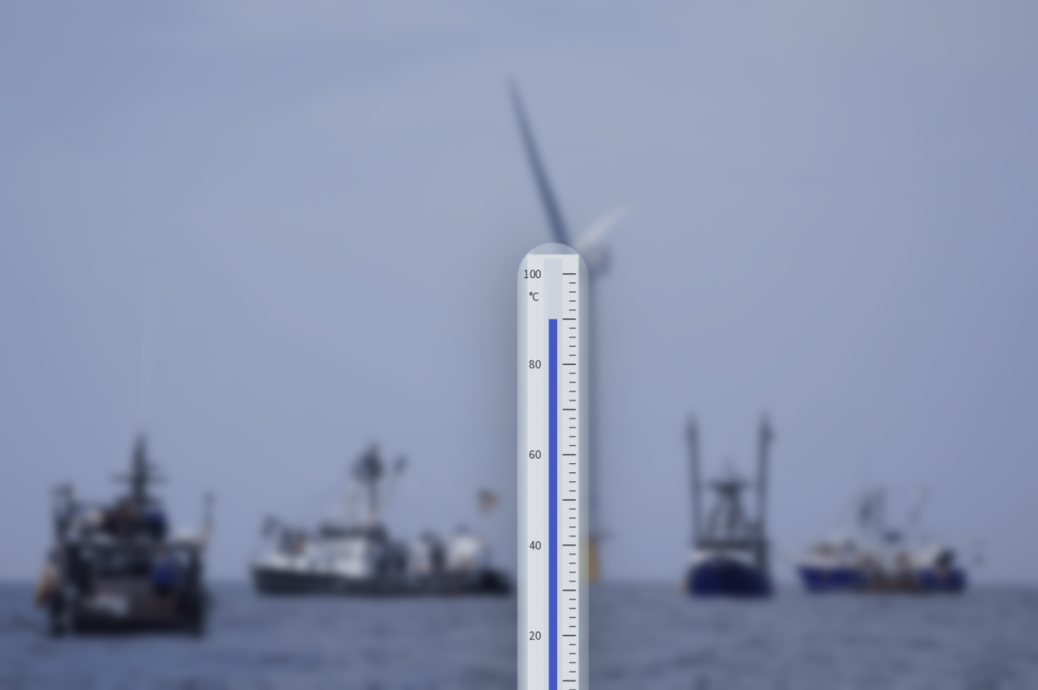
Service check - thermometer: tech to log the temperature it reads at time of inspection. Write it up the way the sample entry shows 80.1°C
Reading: 90°C
